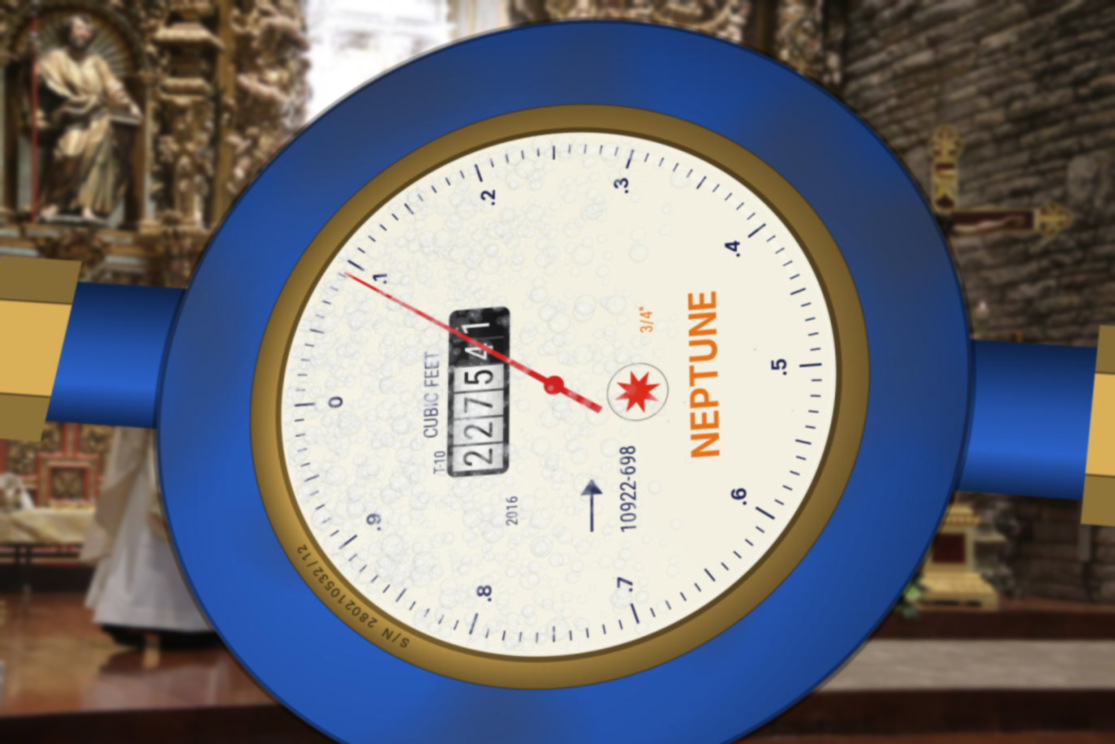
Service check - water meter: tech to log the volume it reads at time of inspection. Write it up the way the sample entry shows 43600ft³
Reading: 227541.09ft³
